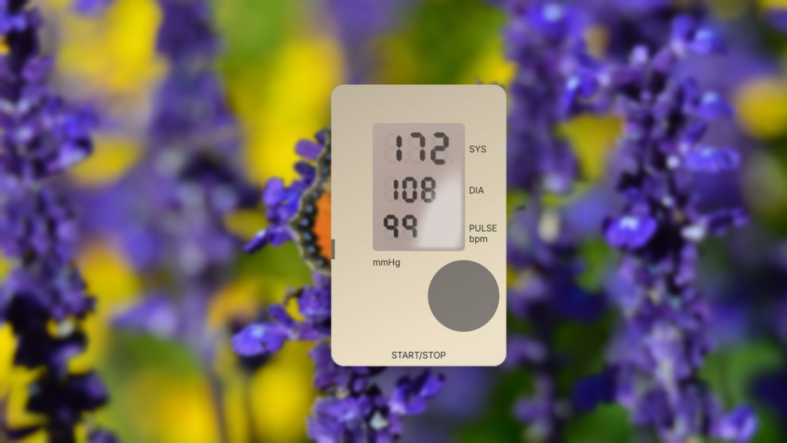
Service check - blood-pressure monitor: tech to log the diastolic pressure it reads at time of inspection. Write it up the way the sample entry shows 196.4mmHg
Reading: 108mmHg
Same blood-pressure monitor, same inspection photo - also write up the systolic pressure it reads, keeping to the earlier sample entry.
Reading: 172mmHg
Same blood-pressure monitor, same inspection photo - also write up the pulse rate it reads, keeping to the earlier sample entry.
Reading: 99bpm
